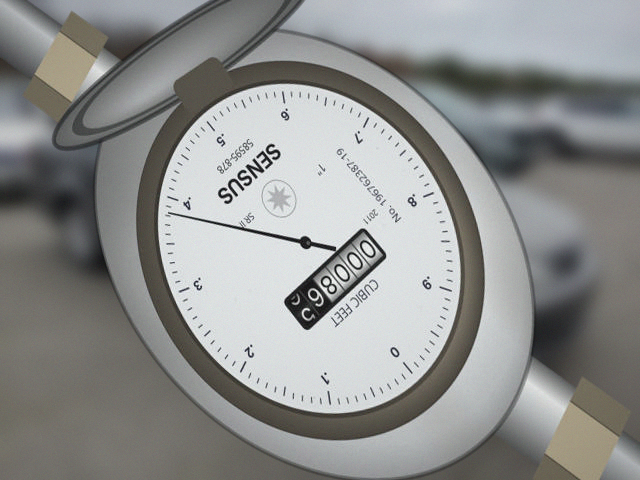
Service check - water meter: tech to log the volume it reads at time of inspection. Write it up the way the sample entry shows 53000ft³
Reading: 865.38ft³
